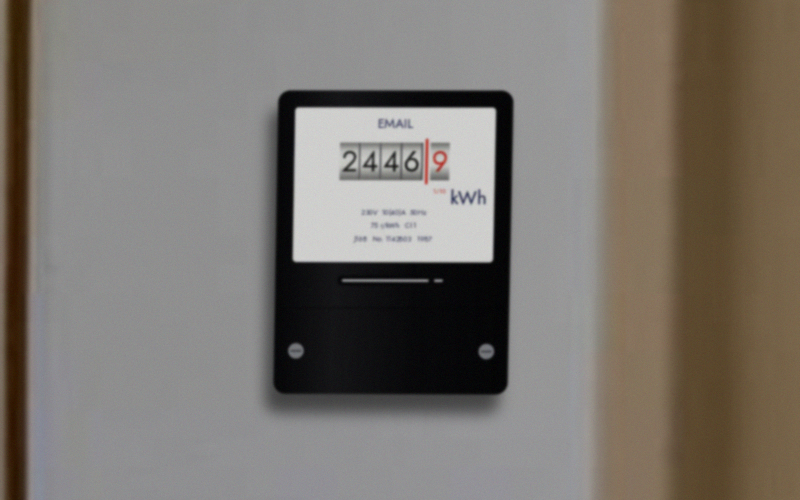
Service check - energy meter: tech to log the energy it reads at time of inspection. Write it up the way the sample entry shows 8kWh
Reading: 2446.9kWh
